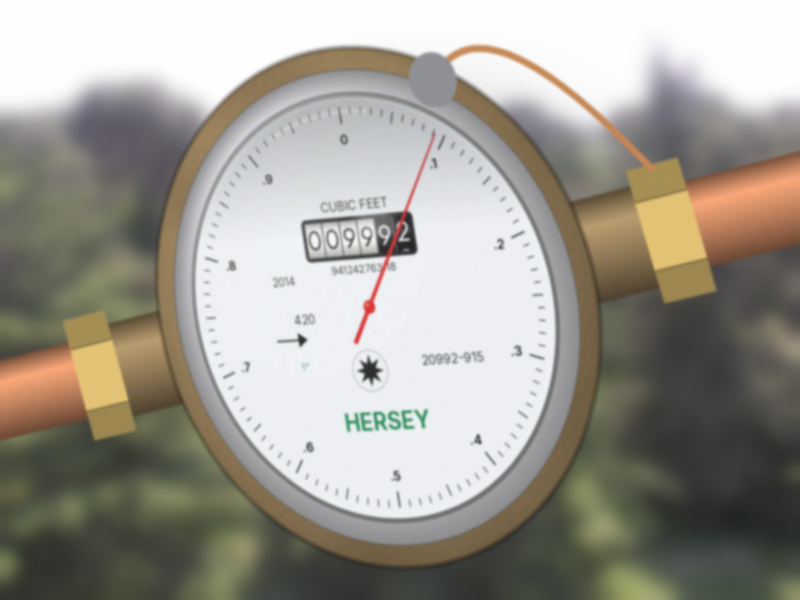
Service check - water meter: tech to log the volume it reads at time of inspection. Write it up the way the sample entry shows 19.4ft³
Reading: 9992.09ft³
